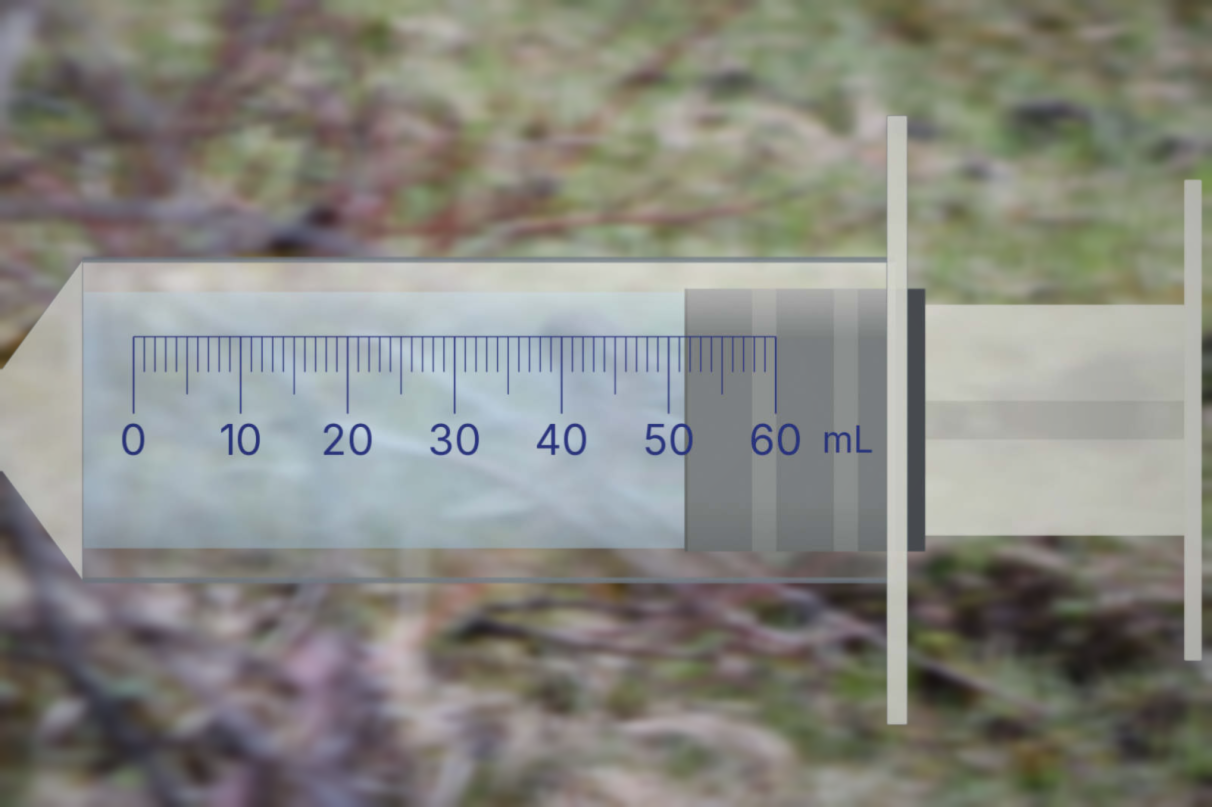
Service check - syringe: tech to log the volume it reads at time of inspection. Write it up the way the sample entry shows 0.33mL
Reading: 51.5mL
